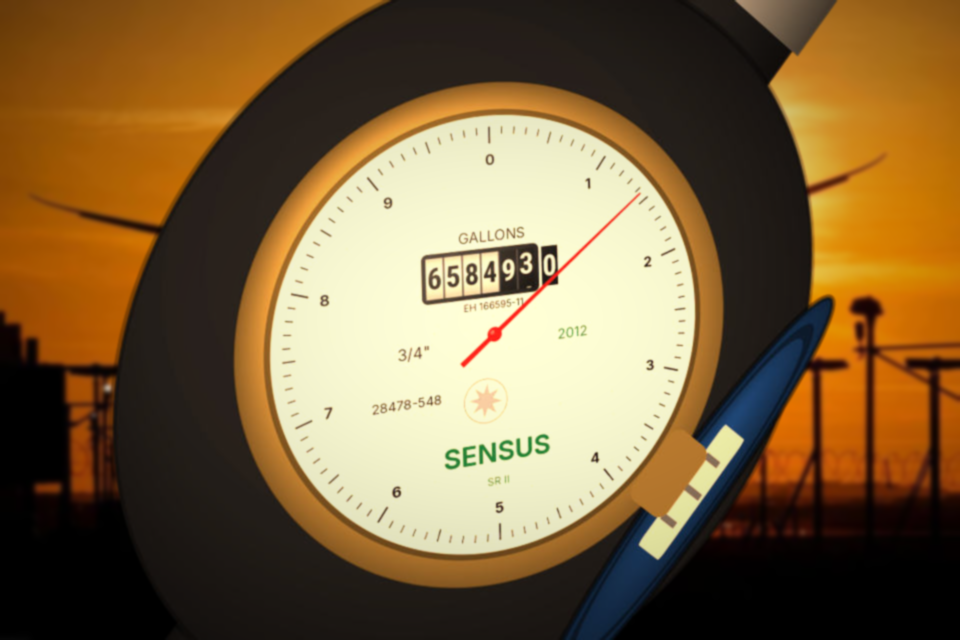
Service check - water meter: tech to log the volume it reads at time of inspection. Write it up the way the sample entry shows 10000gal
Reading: 6584931.4gal
